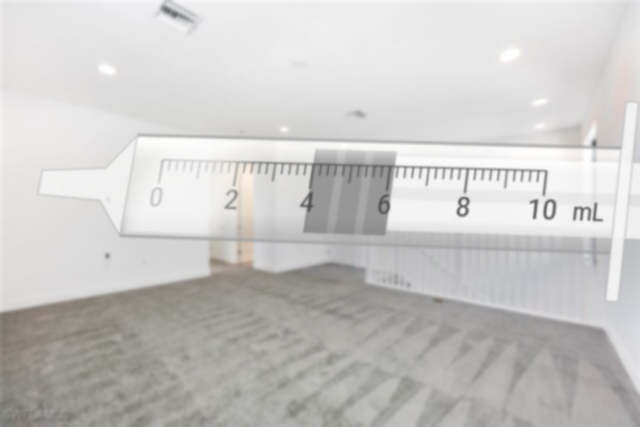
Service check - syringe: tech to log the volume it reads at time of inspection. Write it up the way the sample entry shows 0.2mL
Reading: 4mL
